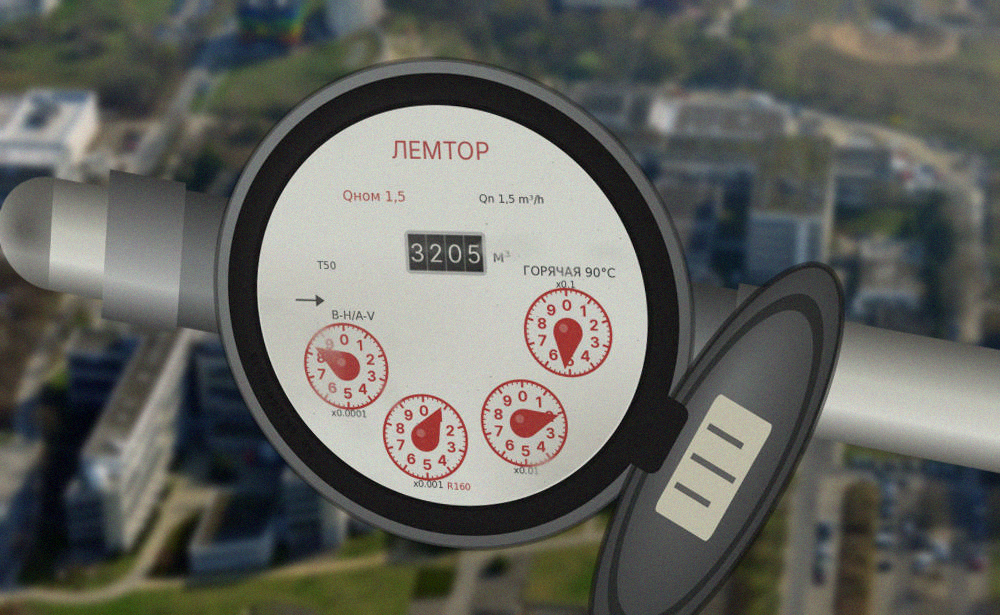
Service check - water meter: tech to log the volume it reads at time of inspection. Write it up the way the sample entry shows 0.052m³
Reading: 3205.5208m³
